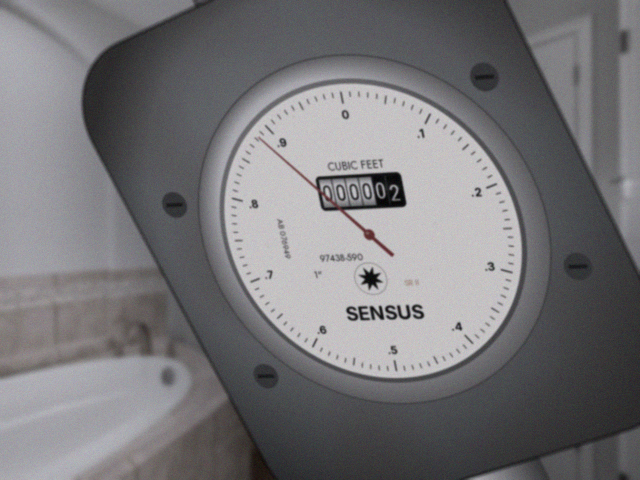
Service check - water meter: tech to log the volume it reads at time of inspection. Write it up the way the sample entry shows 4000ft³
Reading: 1.88ft³
